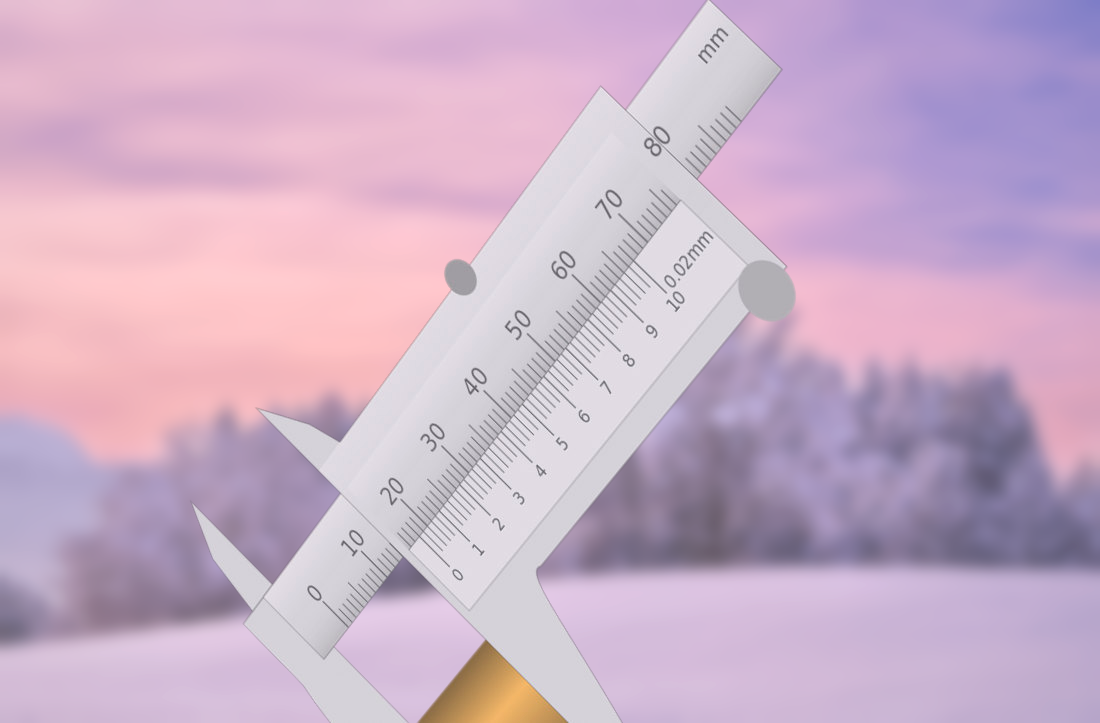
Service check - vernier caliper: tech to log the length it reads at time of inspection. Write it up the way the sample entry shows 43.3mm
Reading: 18.0mm
